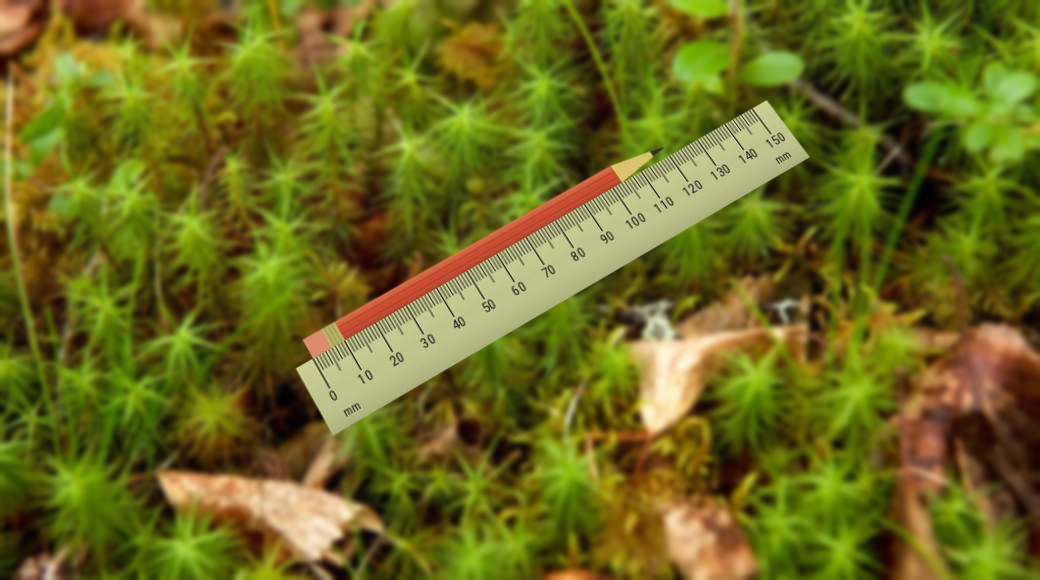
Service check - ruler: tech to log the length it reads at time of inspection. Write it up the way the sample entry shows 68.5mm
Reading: 120mm
